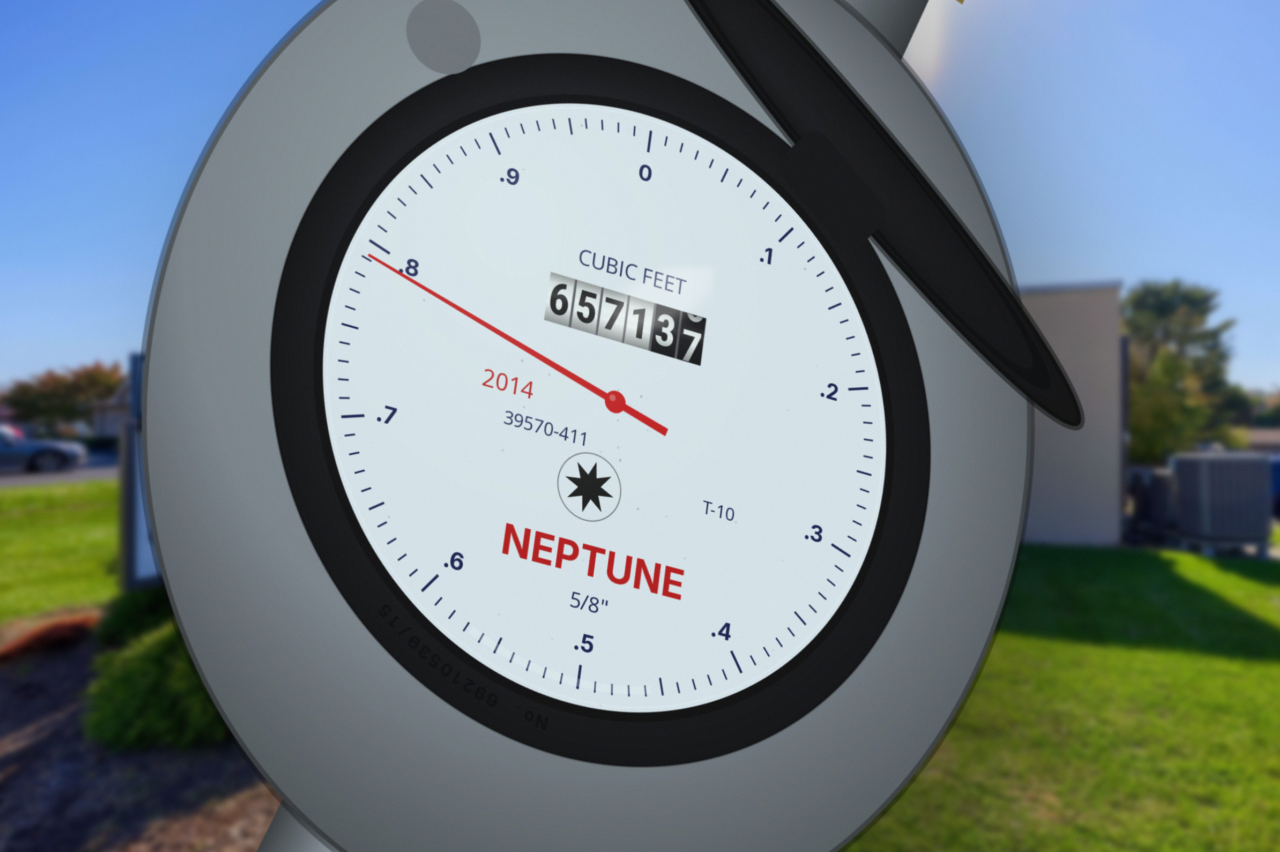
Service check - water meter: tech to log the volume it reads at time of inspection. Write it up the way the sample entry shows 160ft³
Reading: 657136.79ft³
